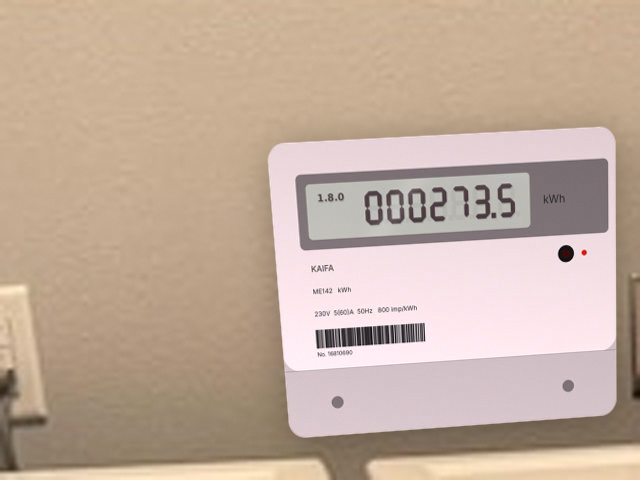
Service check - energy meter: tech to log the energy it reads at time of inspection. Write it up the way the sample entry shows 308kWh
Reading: 273.5kWh
